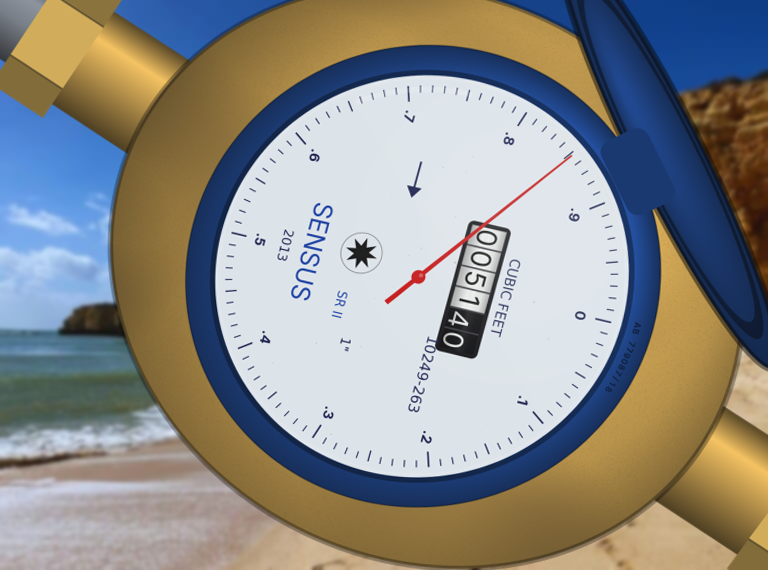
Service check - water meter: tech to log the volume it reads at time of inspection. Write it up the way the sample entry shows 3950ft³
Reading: 5139.85ft³
